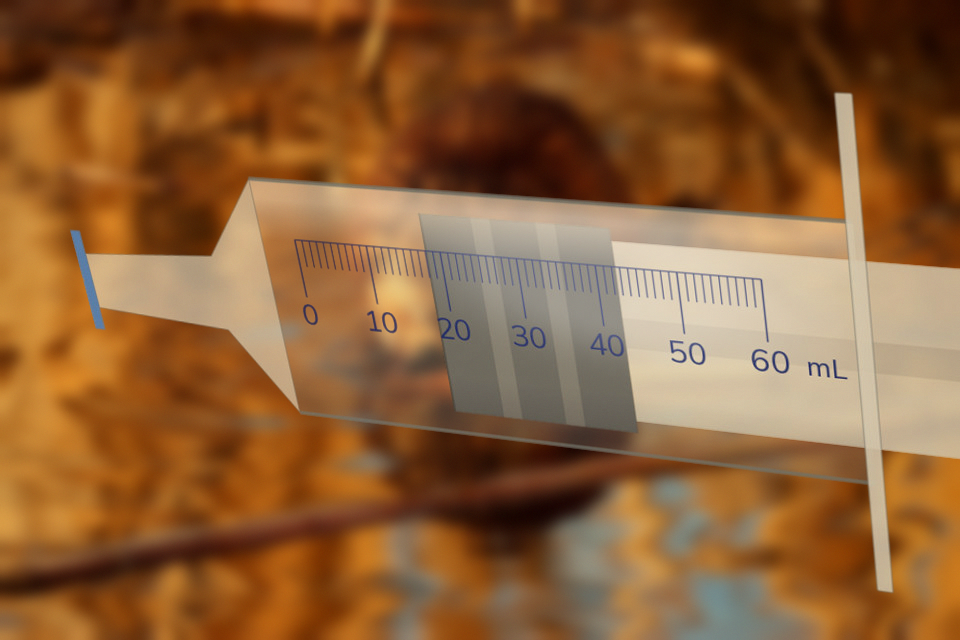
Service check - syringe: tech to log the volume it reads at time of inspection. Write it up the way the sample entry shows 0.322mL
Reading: 18mL
